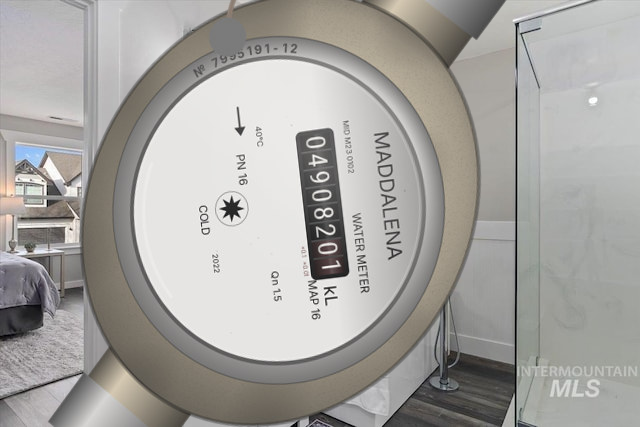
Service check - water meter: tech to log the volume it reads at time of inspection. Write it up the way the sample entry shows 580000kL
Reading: 49082.01kL
